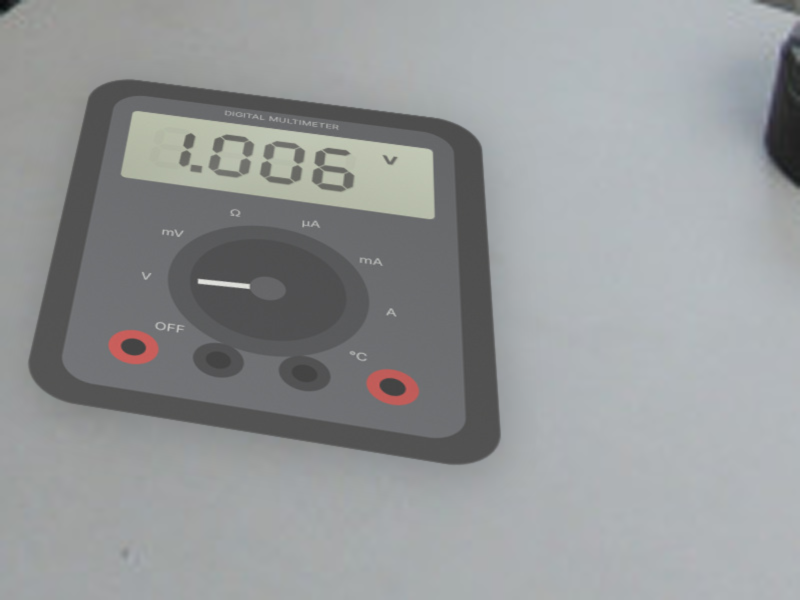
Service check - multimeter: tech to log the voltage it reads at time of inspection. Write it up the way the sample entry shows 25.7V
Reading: 1.006V
